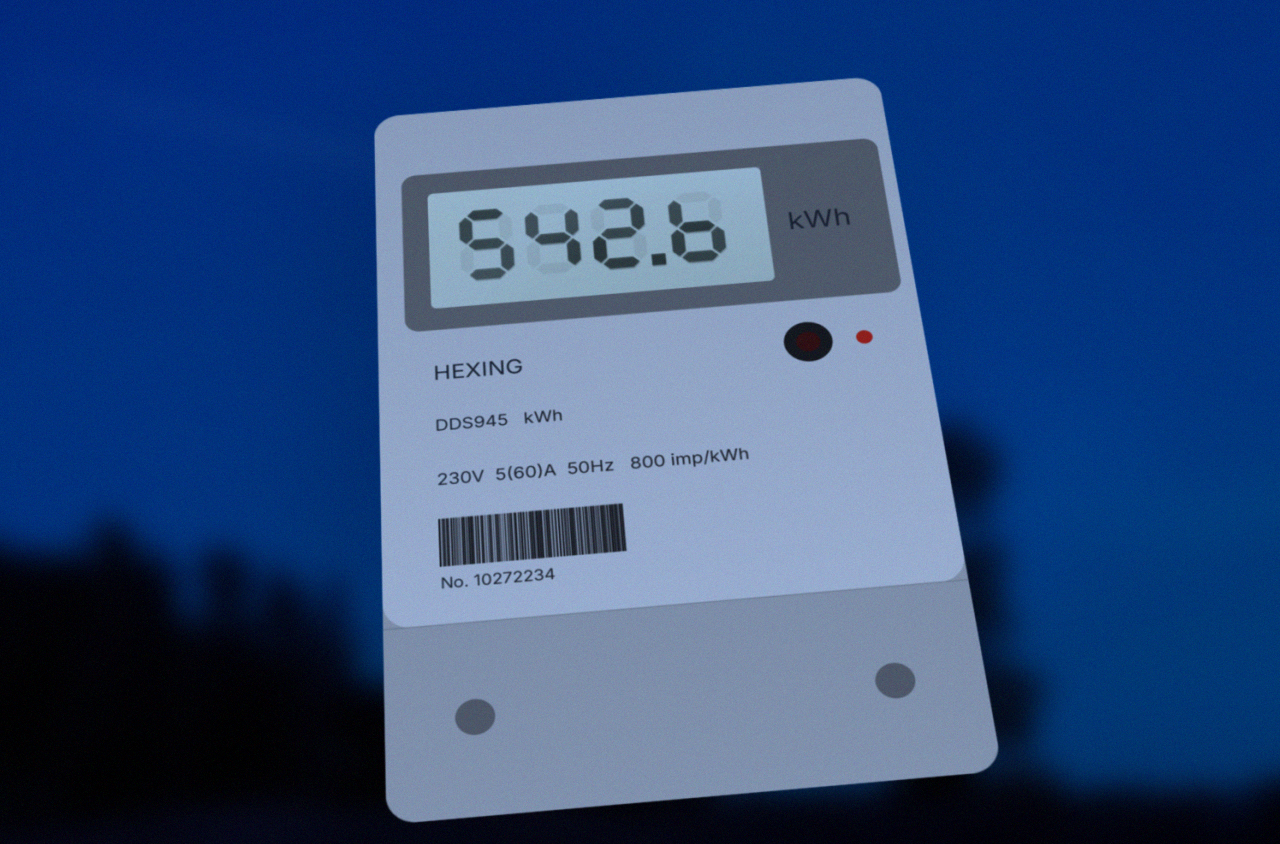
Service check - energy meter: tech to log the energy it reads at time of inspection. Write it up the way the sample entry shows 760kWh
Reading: 542.6kWh
